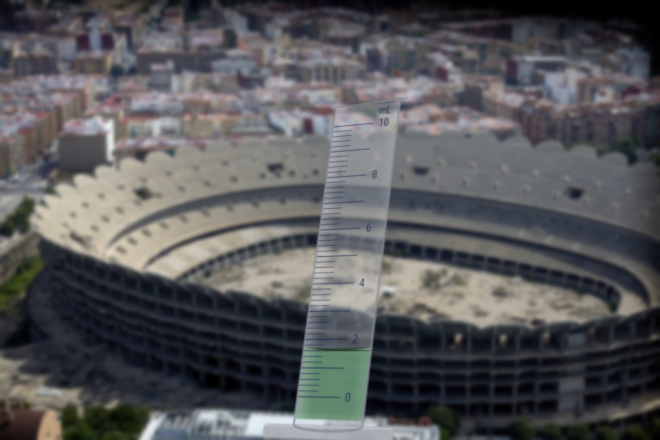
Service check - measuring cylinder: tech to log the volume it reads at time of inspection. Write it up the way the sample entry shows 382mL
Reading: 1.6mL
